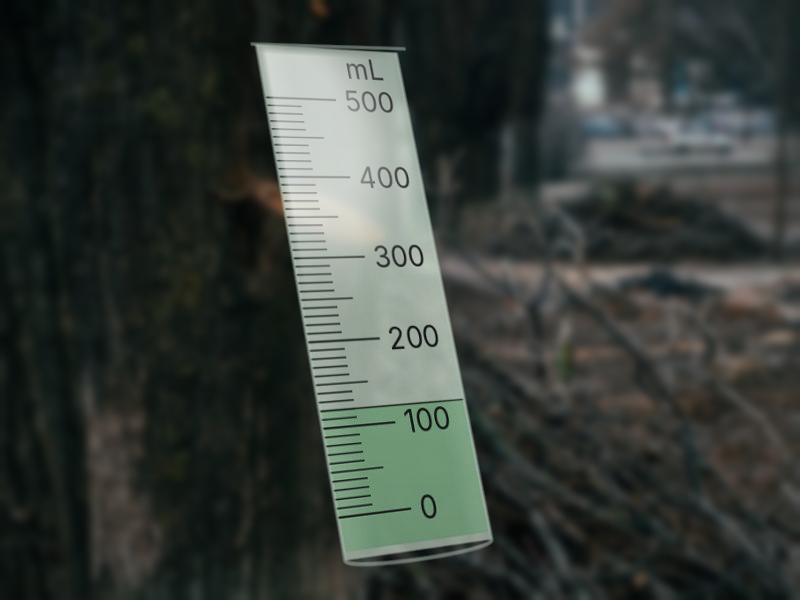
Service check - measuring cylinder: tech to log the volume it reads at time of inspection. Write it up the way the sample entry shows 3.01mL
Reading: 120mL
